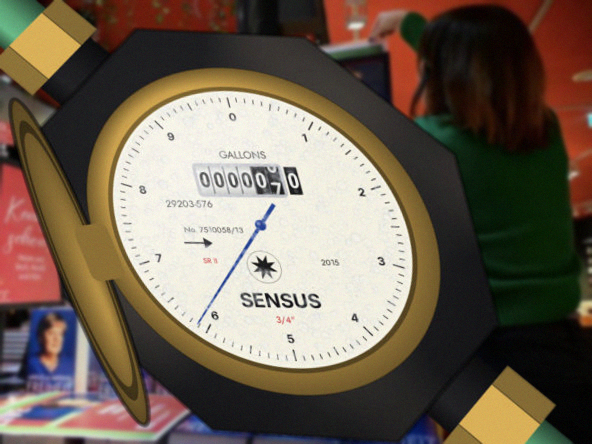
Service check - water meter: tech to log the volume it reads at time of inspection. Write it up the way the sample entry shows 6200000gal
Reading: 66.1gal
